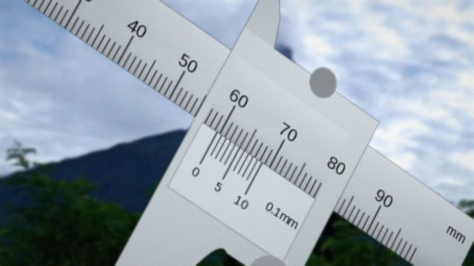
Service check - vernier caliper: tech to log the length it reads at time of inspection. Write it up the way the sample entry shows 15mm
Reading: 59.5mm
